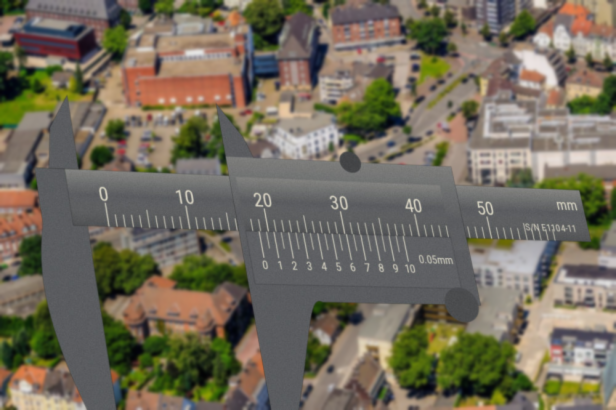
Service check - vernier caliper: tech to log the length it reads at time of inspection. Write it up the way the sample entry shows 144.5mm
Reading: 18.8mm
